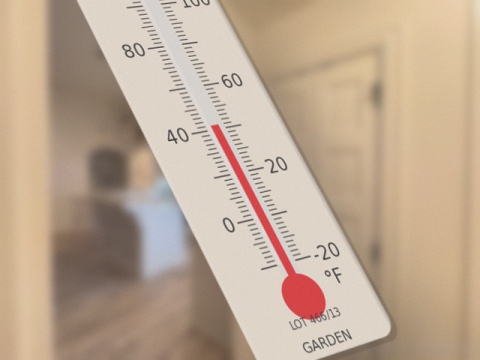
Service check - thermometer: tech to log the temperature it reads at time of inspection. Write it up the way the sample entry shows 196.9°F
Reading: 42°F
